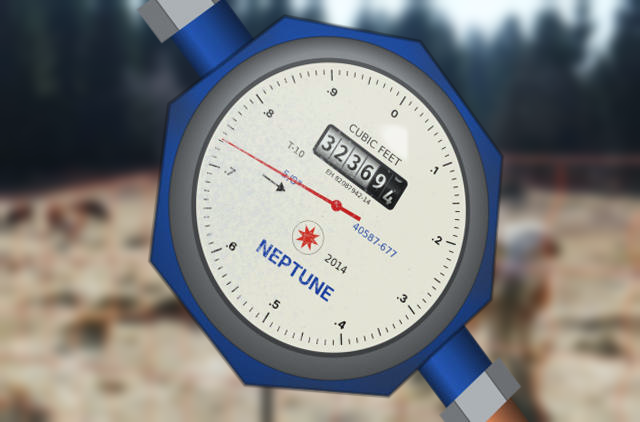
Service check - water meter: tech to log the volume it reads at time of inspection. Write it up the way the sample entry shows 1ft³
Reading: 323693.73ft³
